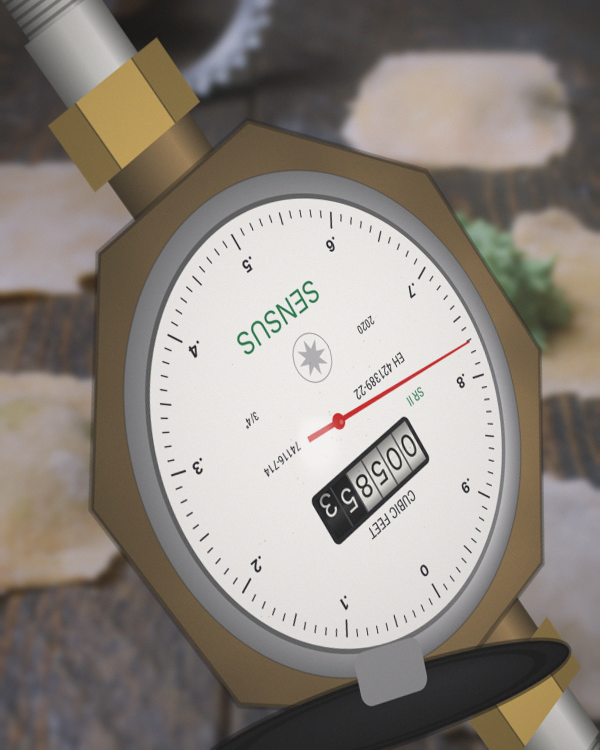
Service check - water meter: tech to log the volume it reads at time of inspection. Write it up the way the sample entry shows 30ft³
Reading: 5852.77ft³
